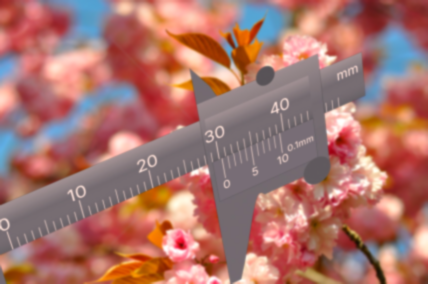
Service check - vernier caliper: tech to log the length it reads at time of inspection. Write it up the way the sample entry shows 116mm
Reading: 30.4mm
